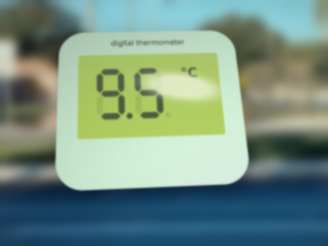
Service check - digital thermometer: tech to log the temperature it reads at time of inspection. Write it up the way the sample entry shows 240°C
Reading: 9.5°C
